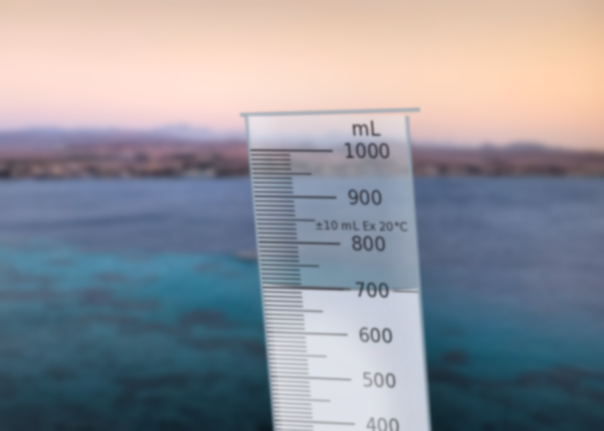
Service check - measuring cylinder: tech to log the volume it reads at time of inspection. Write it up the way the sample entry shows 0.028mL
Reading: 700mL
